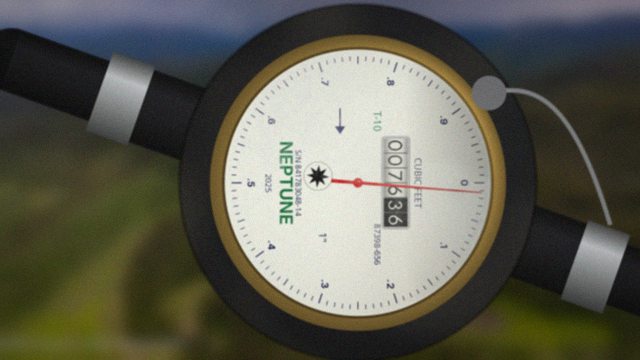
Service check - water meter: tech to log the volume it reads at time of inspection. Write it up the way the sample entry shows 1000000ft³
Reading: 7636.01ft³
